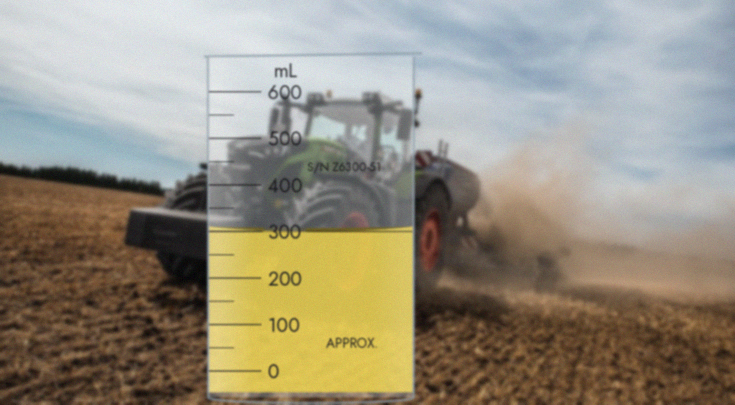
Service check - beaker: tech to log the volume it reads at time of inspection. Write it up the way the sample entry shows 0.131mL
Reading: 300mL
